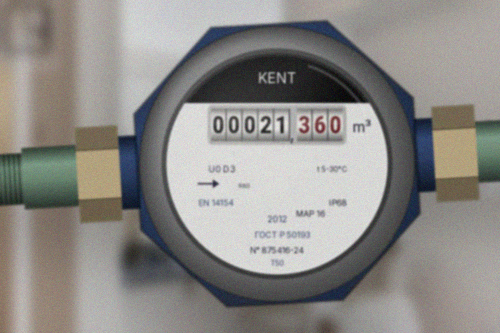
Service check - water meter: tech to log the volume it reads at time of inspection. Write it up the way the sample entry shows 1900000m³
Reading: 21.360m³
